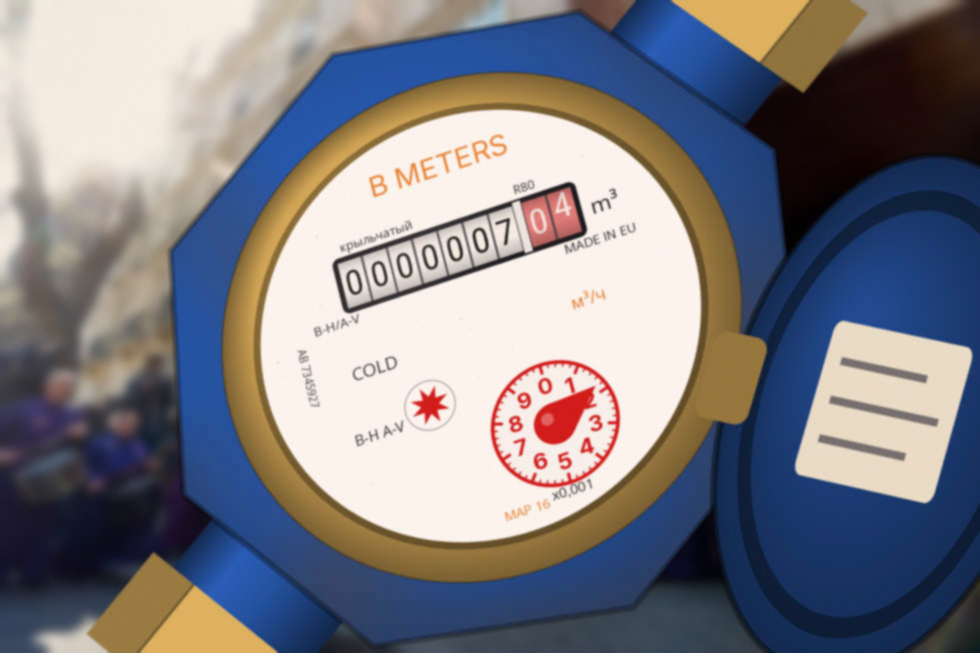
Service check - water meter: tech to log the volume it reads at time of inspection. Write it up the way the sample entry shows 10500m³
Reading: 7.041m³
